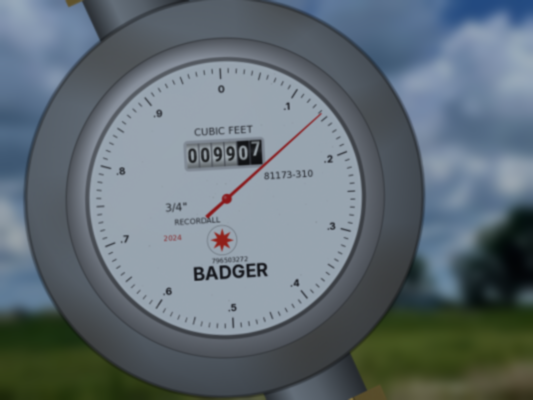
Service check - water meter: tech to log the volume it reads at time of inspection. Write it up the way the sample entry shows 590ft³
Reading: 9907.14ft³
